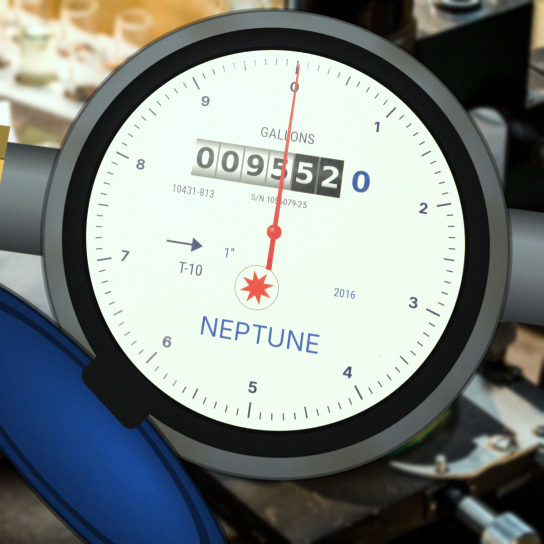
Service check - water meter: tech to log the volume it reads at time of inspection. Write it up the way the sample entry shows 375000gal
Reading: 95520.0gal
